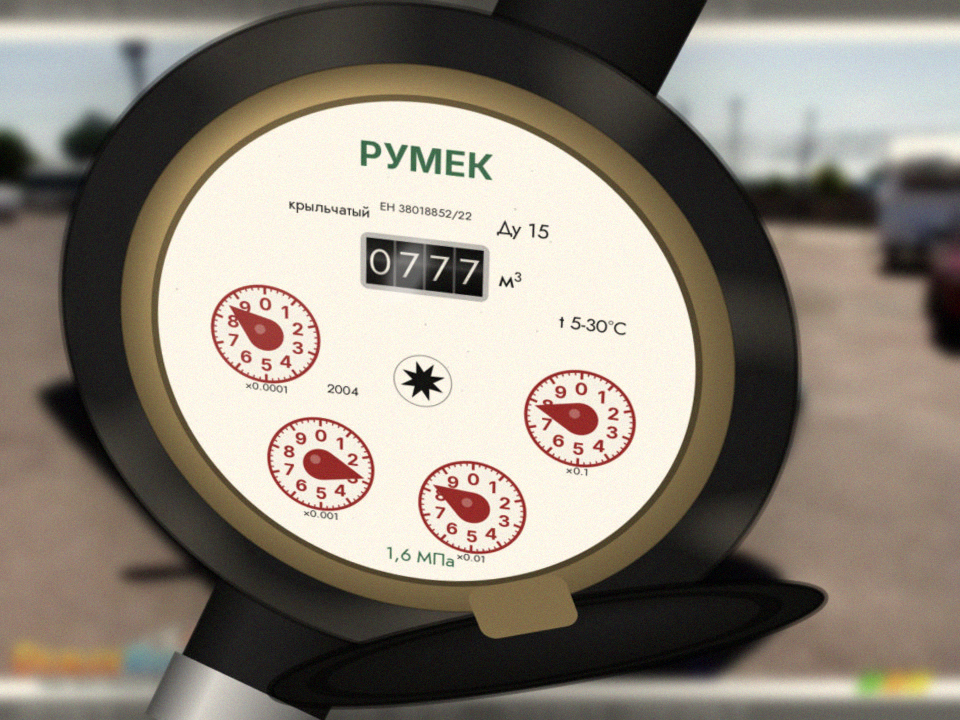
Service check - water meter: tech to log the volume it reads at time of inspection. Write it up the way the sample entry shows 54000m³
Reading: 777.7828m³
